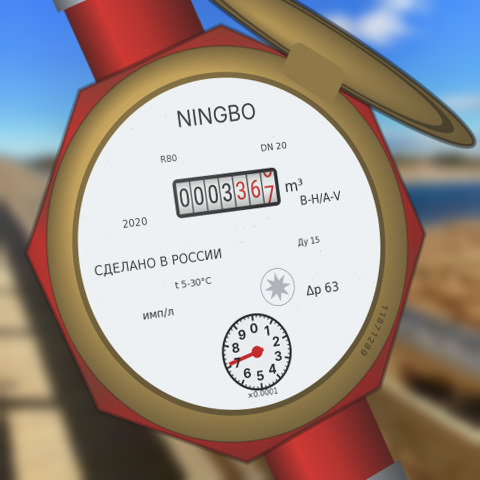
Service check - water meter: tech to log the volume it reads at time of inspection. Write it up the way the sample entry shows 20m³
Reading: 3.3667m³
